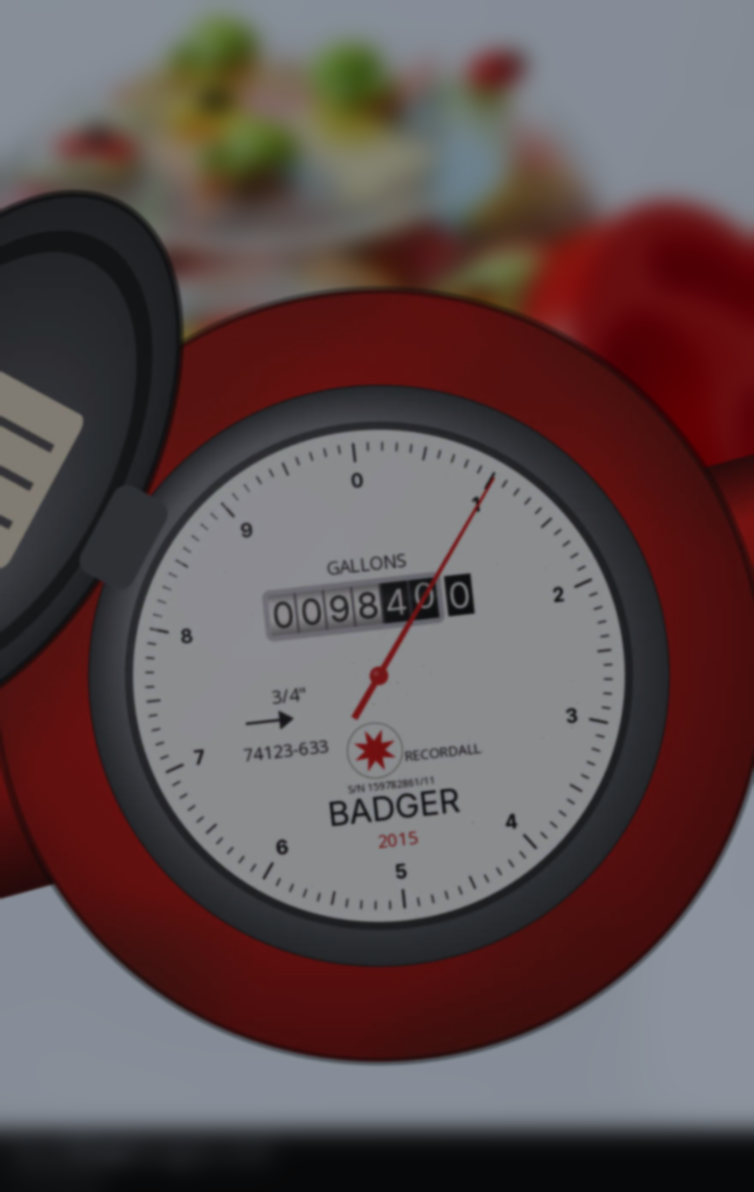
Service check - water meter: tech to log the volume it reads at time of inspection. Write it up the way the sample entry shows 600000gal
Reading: 98401.0gal
